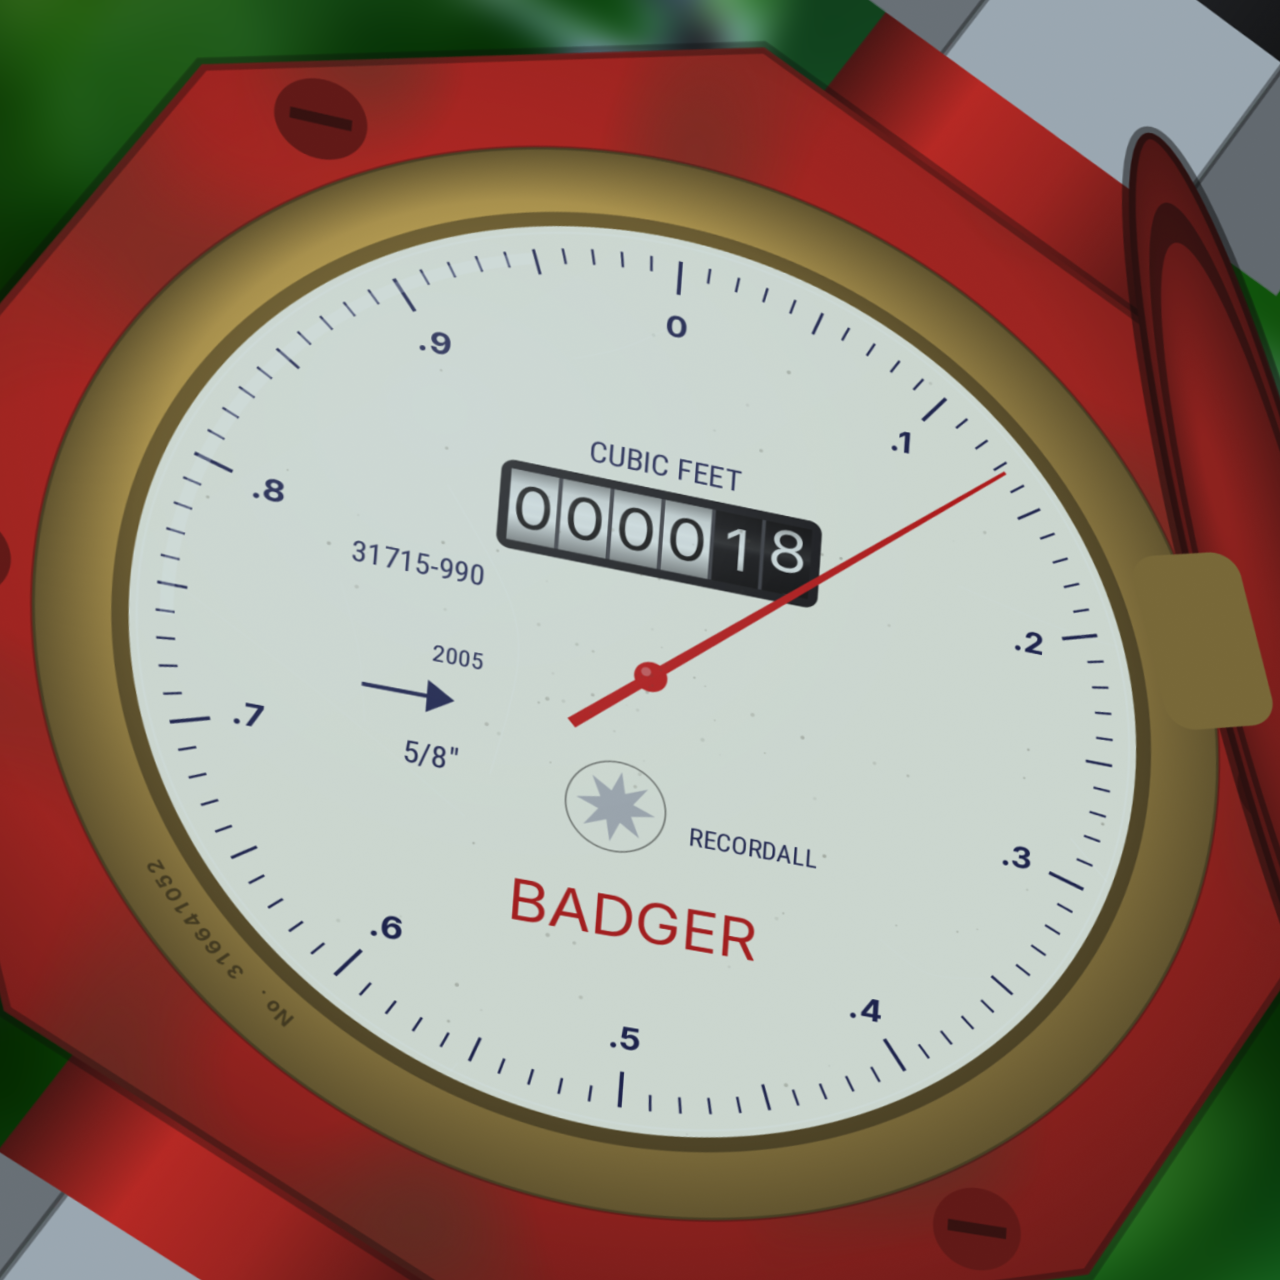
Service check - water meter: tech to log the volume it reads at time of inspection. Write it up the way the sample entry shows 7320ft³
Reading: 18.13ft³
